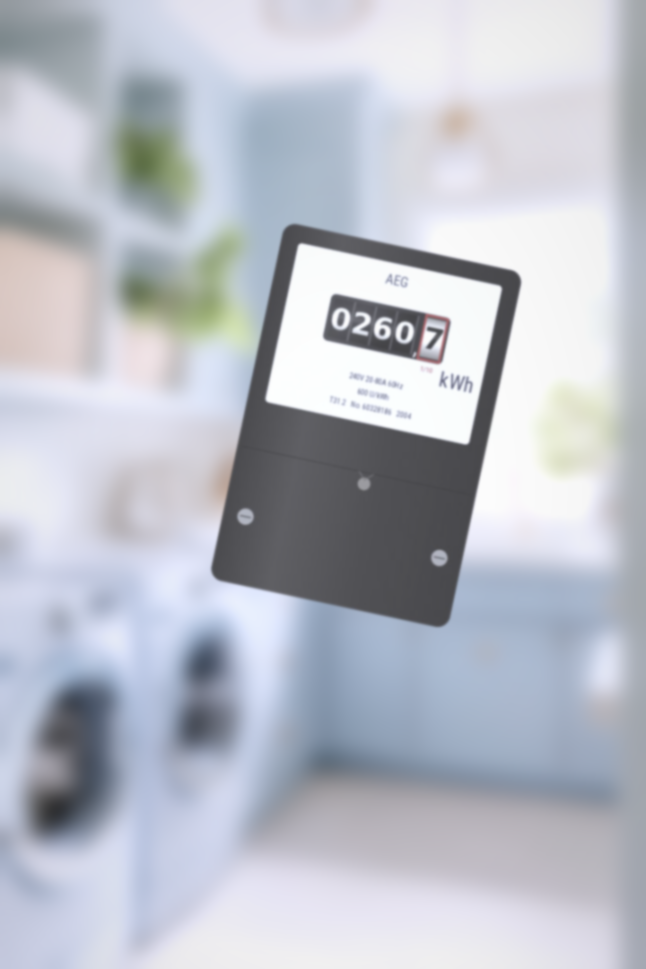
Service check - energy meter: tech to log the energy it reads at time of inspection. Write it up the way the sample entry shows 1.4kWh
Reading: 260.7kWh
